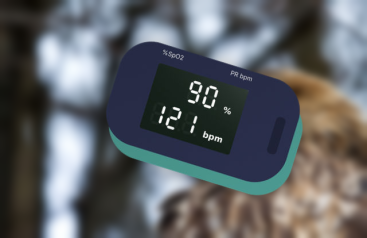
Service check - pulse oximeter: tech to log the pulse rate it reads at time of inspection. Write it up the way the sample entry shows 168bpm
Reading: 121bpm
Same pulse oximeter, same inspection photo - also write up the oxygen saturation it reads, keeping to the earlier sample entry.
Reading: 90%
